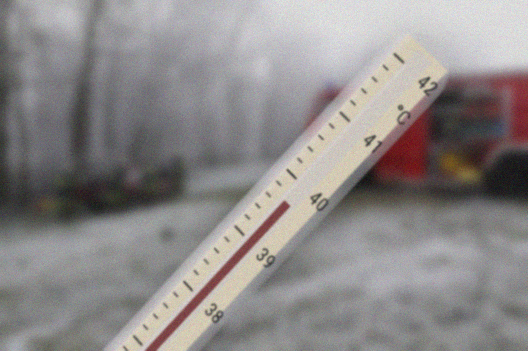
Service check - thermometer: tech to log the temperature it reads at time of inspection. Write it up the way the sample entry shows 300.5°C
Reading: 39.7°C
